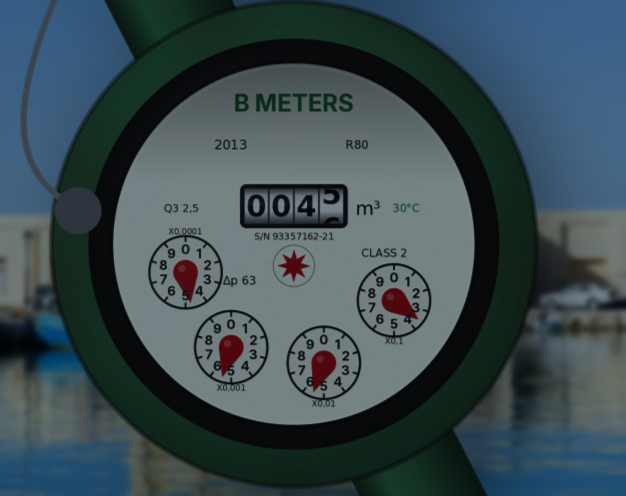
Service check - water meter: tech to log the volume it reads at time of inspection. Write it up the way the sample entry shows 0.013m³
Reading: 45.3554m³
